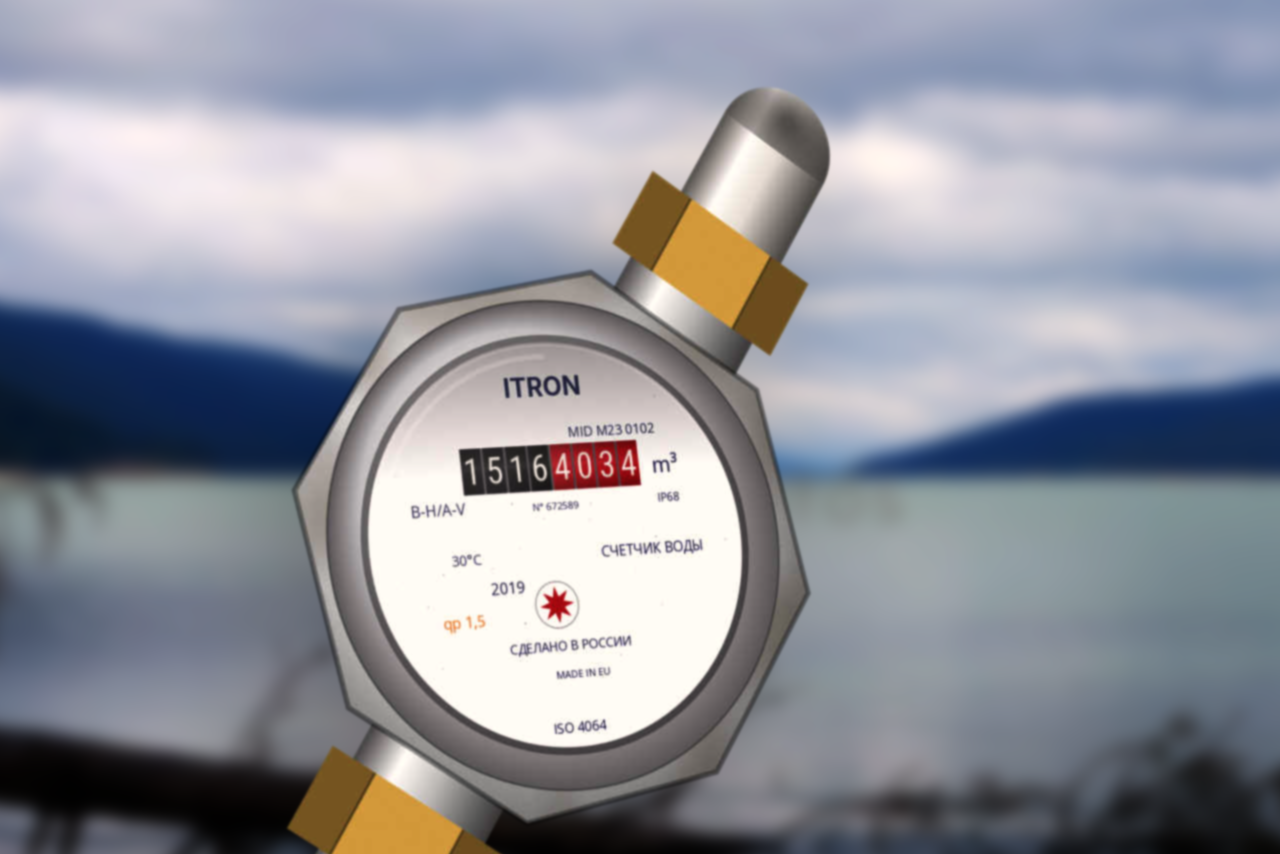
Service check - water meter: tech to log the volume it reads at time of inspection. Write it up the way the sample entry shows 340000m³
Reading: 1516.4034m³
